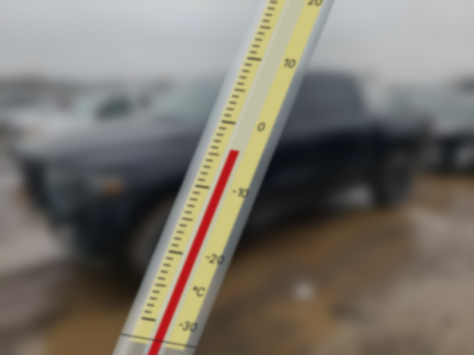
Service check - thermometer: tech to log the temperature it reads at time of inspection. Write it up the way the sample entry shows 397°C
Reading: -4°C
